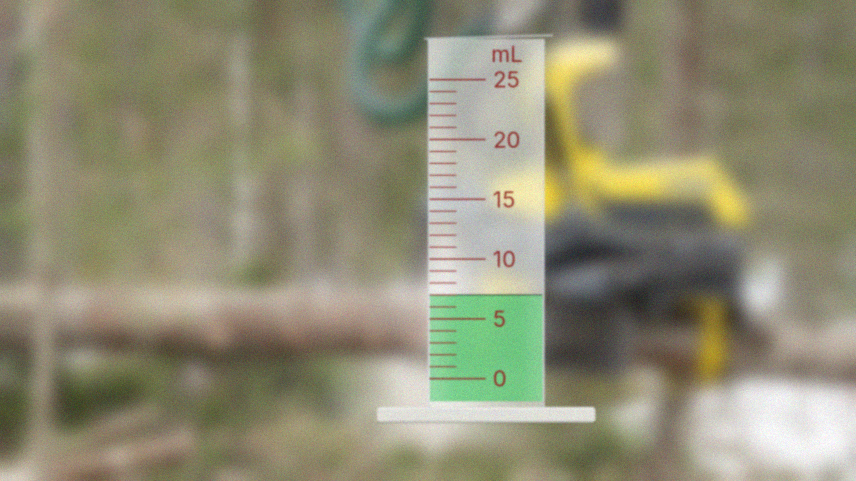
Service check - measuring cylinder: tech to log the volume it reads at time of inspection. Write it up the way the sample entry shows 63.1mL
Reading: 7mL
